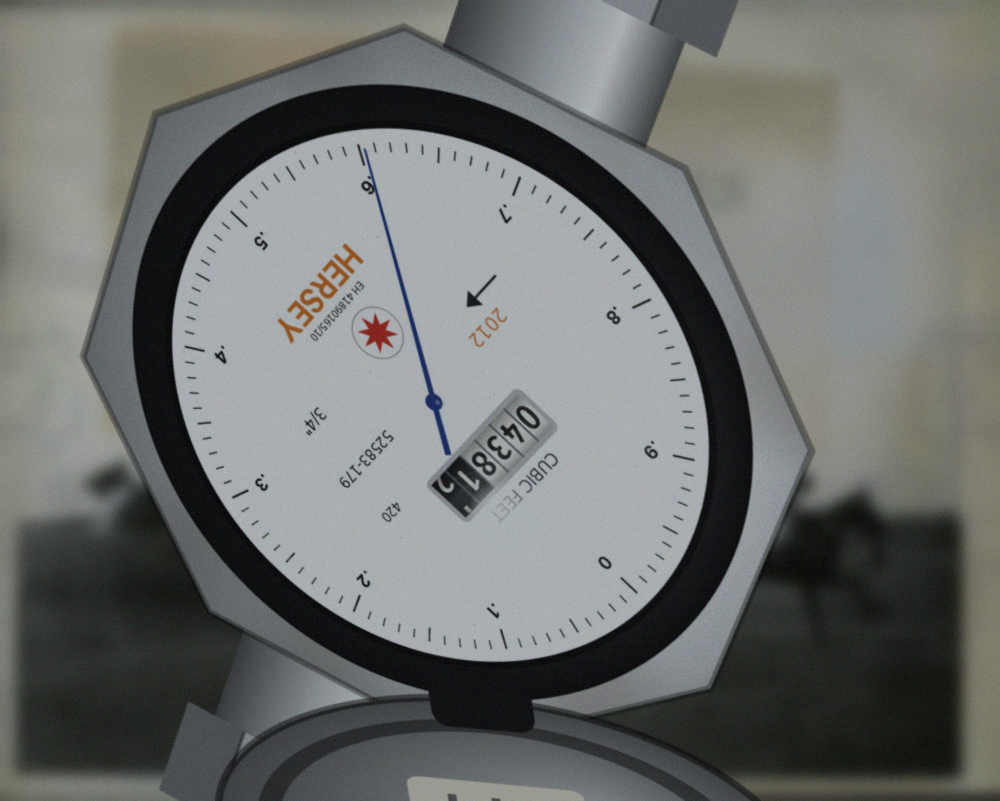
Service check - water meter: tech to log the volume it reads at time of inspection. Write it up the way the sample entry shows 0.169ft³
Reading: 43811.60ft³
